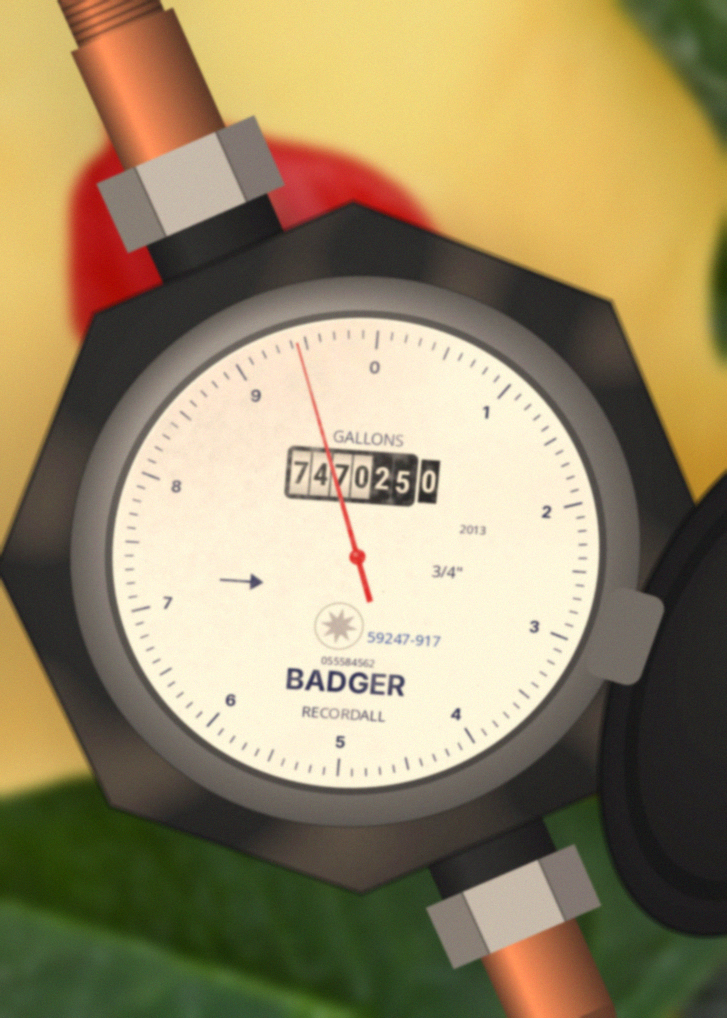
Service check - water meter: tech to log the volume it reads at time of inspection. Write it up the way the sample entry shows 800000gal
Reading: 7470249.4gal
